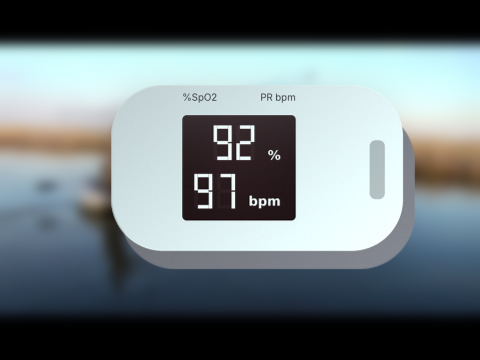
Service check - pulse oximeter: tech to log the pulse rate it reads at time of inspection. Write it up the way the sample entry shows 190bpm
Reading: 97bpm
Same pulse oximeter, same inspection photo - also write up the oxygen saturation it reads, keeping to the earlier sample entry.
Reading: 92%
